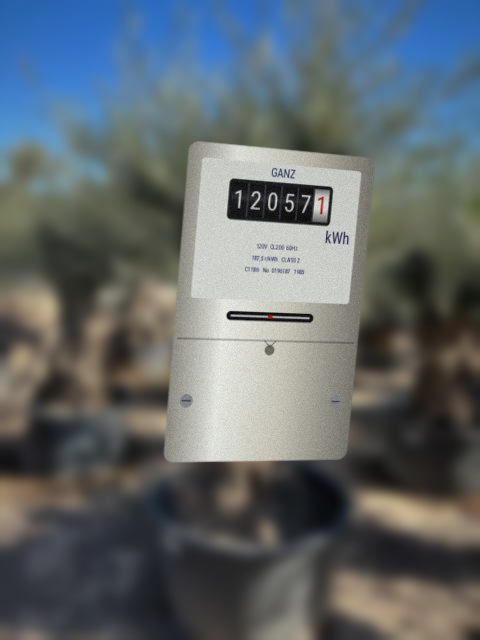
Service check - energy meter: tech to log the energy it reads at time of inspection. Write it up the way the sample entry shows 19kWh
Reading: 12057.1kWh
